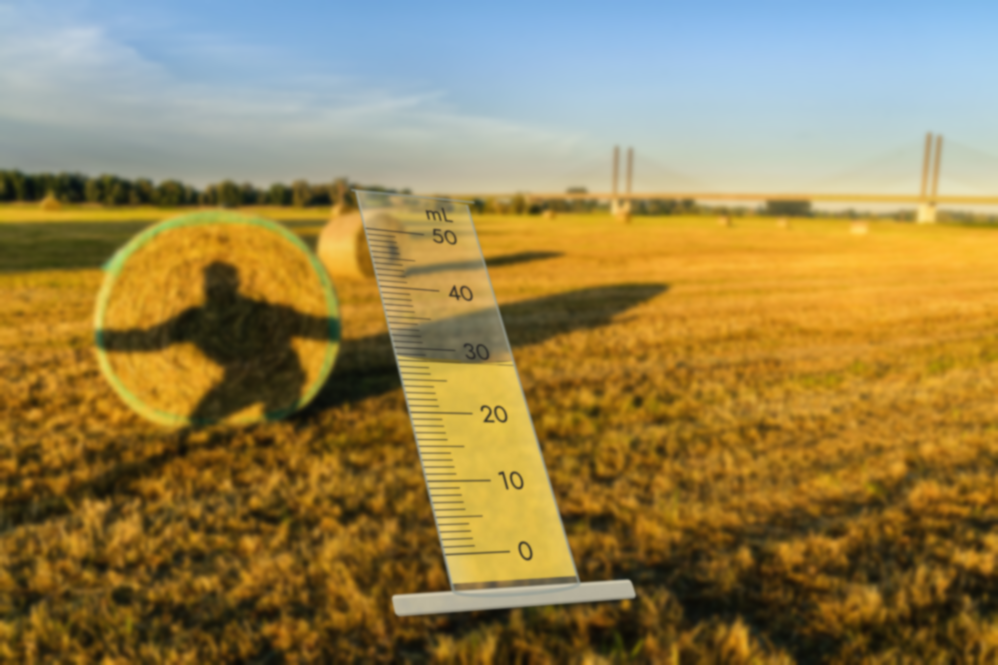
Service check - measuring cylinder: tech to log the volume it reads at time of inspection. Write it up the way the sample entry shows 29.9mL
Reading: 28mL
